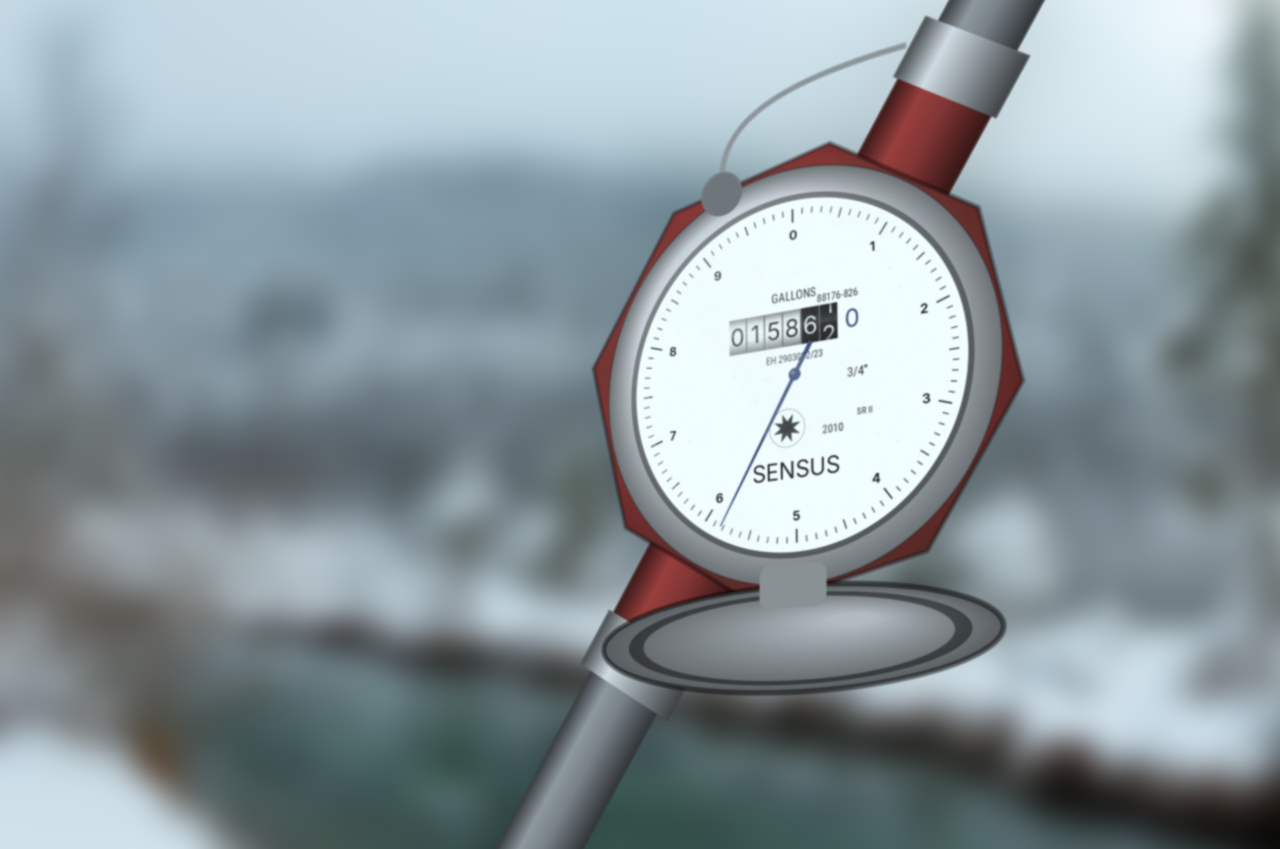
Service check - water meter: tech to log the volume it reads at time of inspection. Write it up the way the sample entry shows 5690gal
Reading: 158615.8gal
